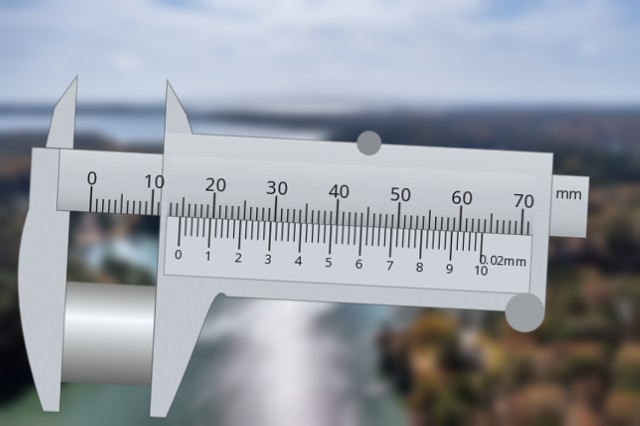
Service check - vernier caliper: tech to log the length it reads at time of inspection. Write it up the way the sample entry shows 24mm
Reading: 14.6mm
